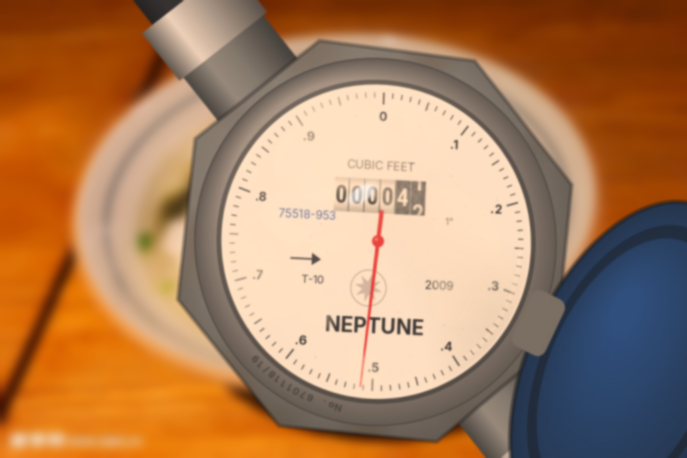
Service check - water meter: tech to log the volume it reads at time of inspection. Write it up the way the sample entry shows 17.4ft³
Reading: 41.51ft³
